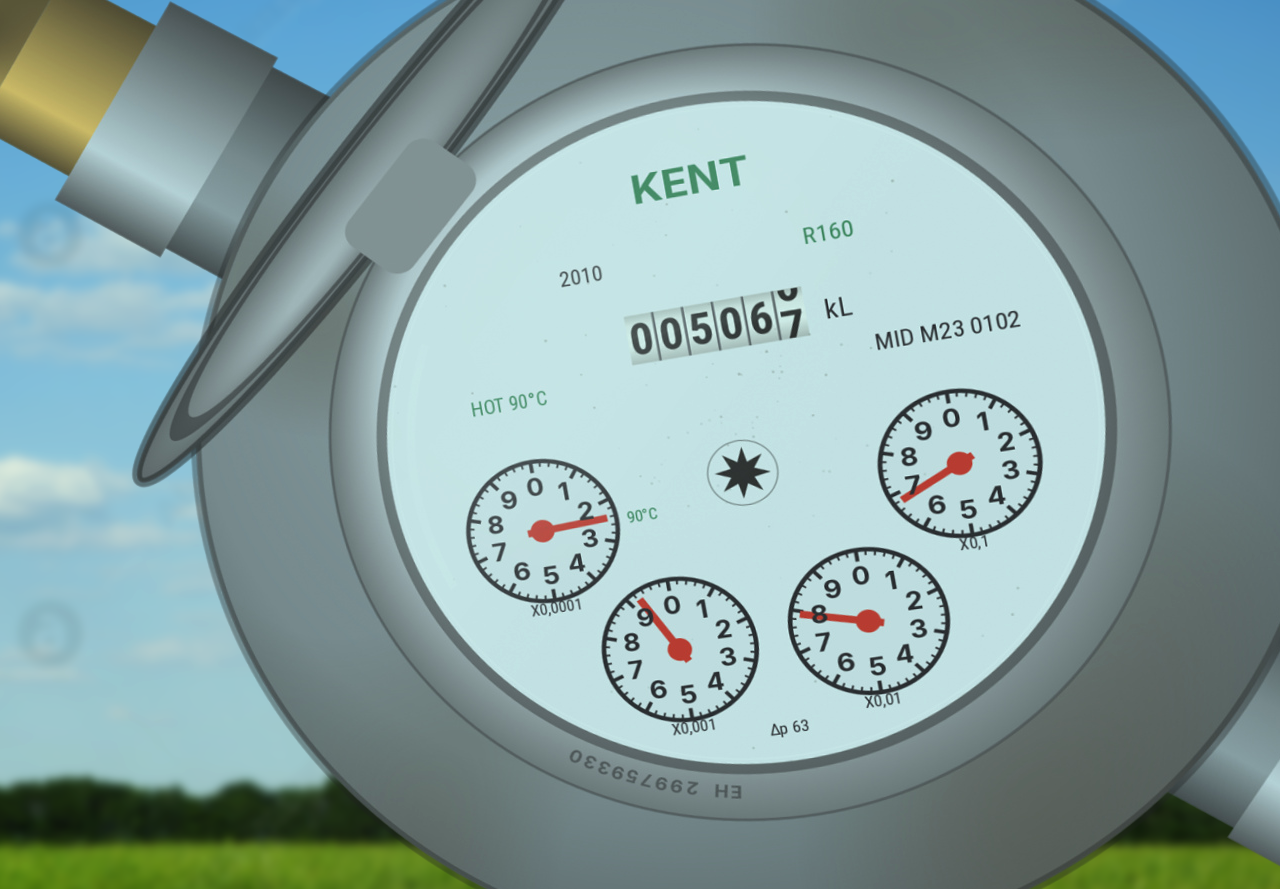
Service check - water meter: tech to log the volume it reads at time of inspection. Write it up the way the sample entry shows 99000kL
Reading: 5066.6792kL
